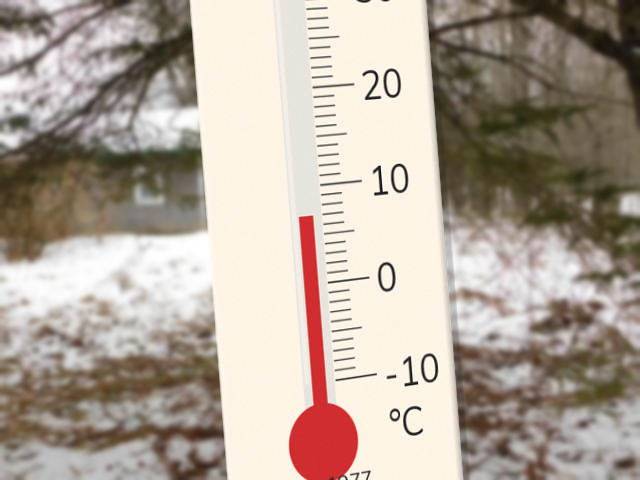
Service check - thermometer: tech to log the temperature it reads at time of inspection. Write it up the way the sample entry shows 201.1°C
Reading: 7°C
